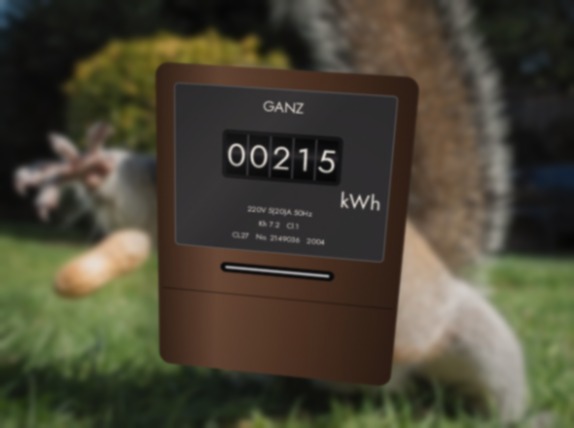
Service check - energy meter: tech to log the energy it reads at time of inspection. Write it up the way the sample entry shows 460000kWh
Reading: 215kWh
